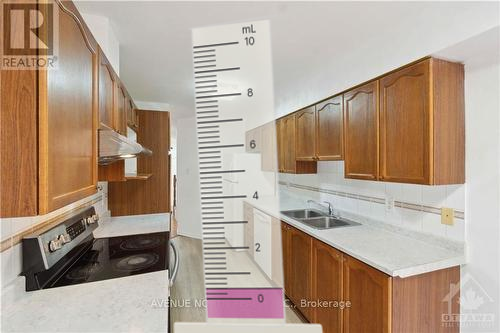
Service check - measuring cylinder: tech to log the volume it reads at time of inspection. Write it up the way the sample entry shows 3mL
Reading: 0.4mL
